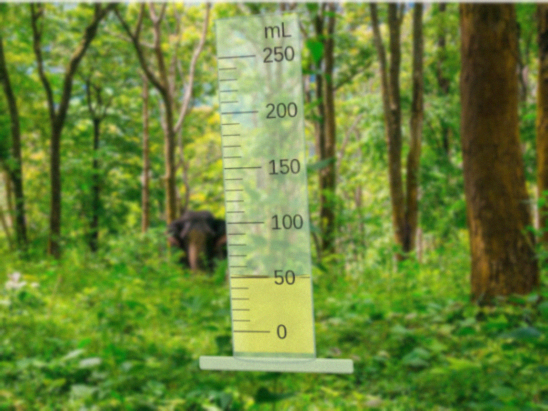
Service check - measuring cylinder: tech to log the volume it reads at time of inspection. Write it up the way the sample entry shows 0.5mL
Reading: 50mL
